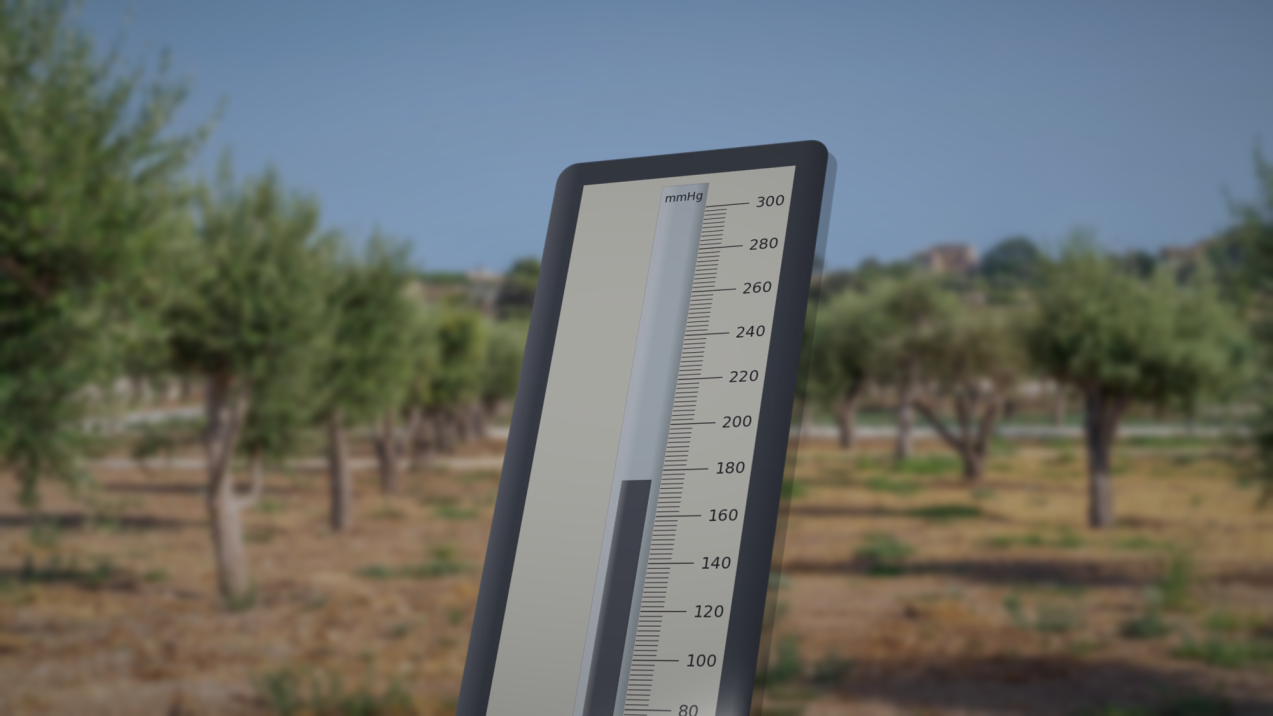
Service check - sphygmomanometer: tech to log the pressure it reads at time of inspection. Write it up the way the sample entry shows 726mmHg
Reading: 176mmHg
